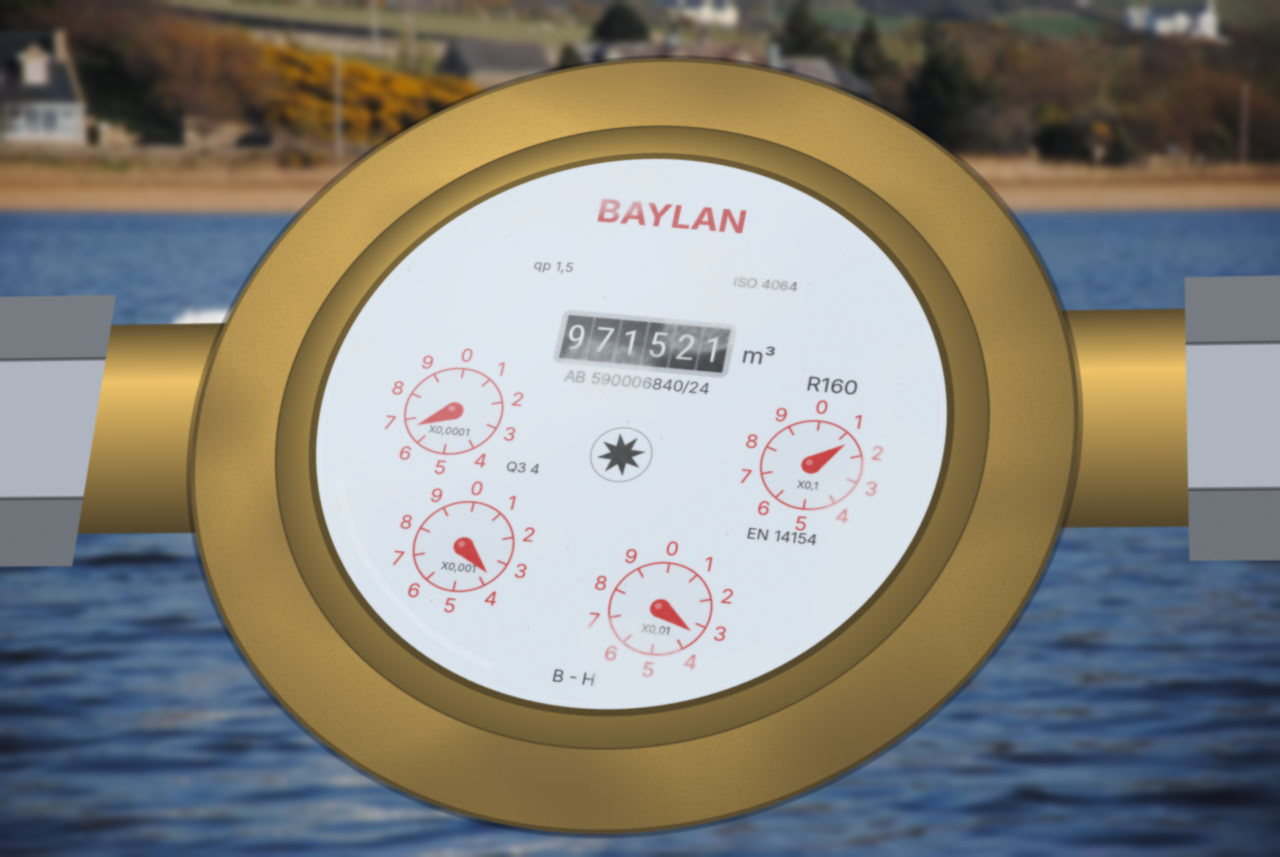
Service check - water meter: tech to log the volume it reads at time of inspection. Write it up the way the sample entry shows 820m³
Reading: 971521.1336m³
